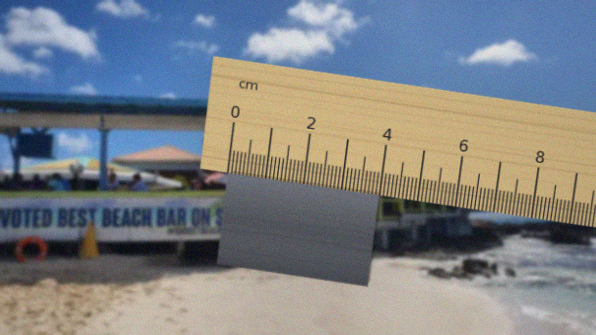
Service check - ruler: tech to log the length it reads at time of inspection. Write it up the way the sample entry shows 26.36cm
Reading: 4cm
